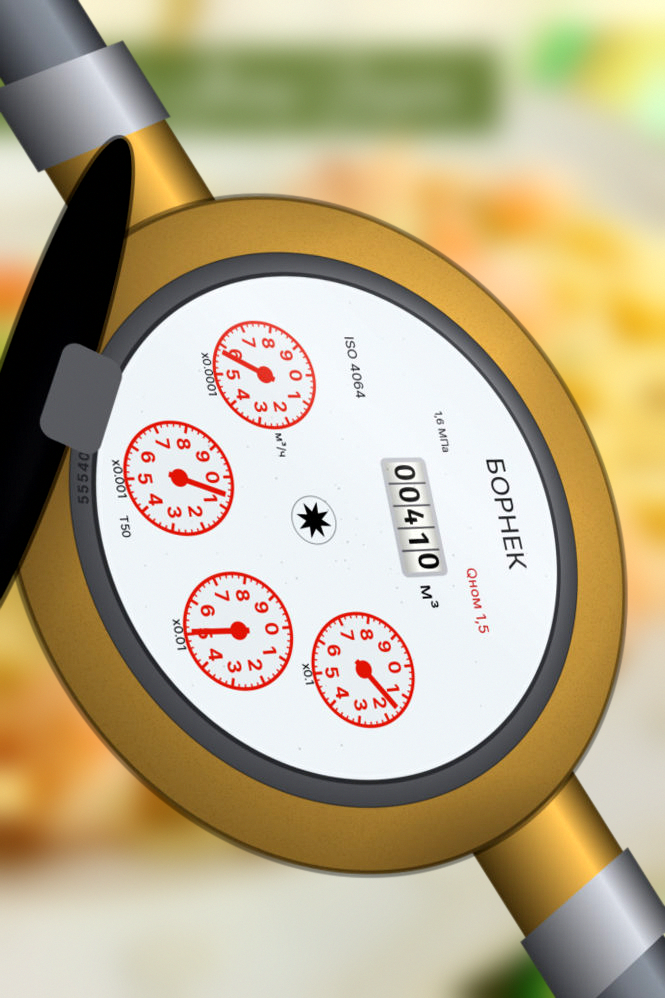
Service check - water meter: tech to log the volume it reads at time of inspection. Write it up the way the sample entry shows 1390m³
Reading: 410.1505m³
